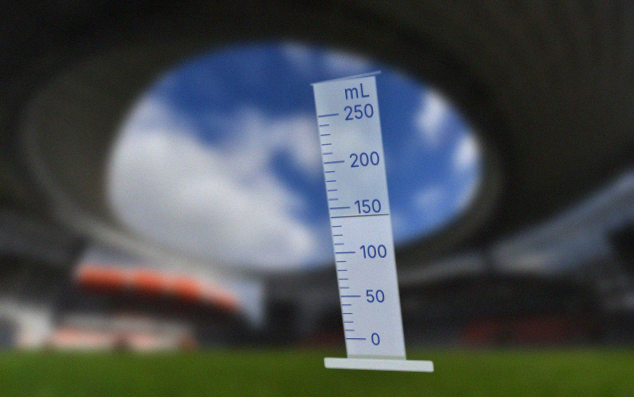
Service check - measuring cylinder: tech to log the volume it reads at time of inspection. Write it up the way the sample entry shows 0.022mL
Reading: 140mL
